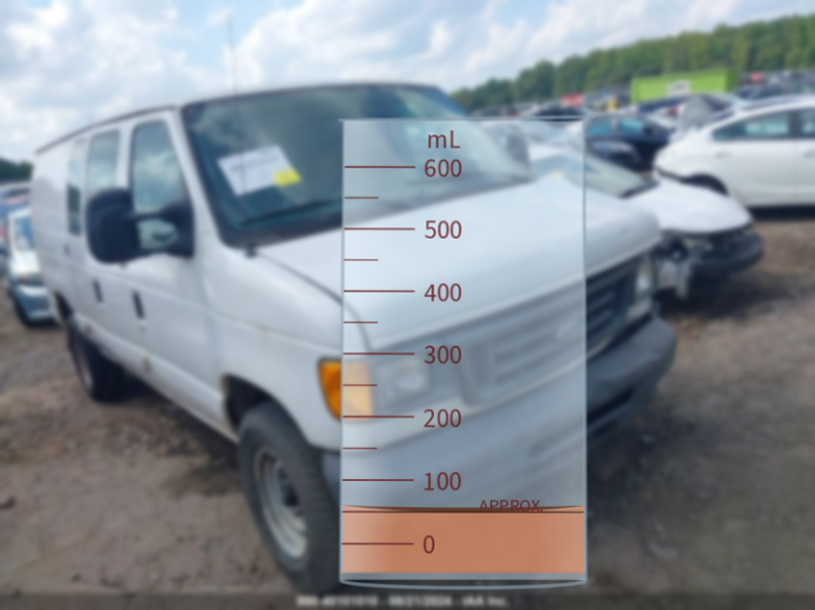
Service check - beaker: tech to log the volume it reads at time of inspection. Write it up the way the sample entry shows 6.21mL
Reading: 50mL
